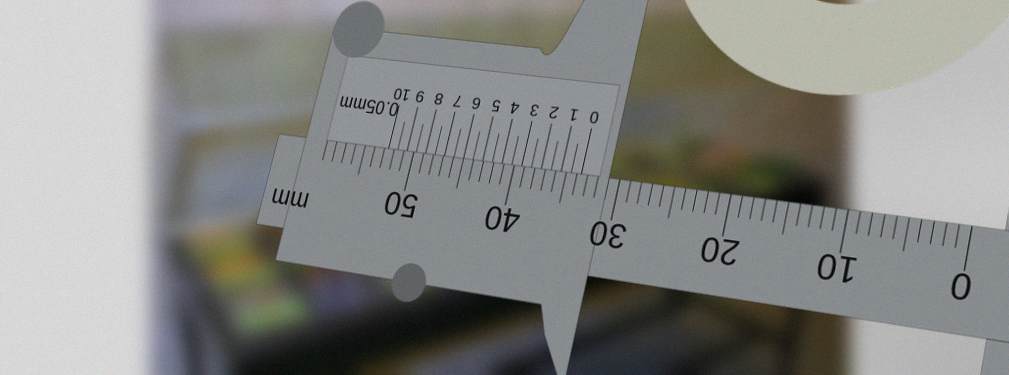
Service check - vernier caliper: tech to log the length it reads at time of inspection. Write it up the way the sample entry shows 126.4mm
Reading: 33.6mm
